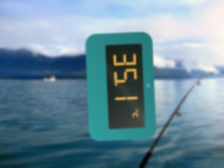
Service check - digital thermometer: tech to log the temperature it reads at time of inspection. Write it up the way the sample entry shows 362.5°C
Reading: 35.1°C
